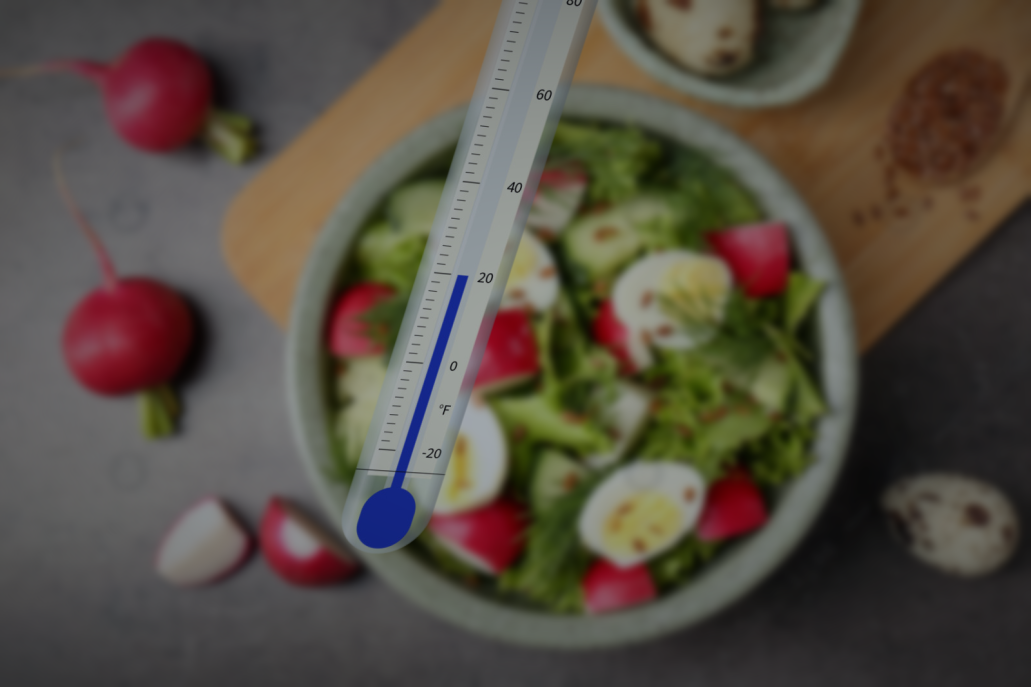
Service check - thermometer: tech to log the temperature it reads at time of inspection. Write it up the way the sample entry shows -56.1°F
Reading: 20°F
